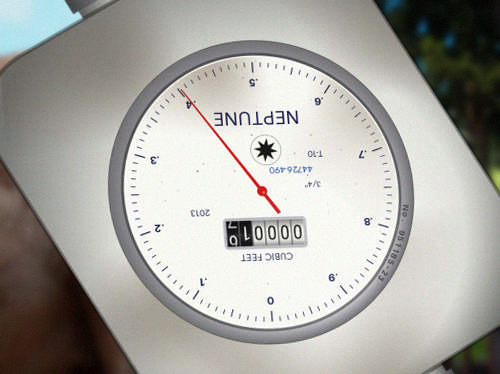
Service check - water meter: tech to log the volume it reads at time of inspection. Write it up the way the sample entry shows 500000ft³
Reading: 16.40ft³
